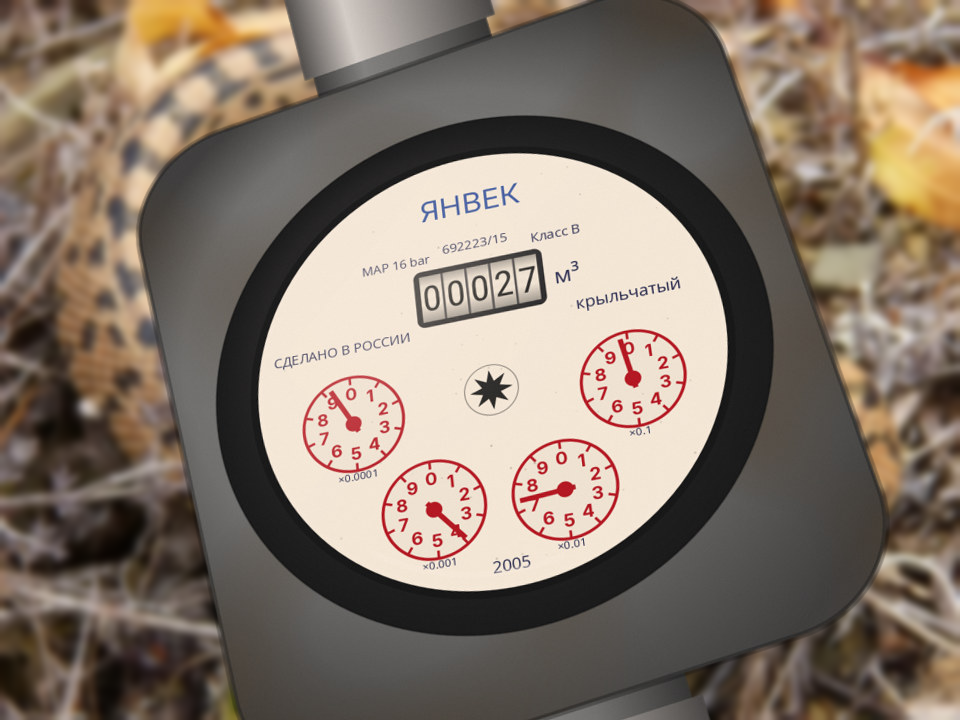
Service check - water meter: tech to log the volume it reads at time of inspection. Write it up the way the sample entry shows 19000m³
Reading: 26.9739m³
